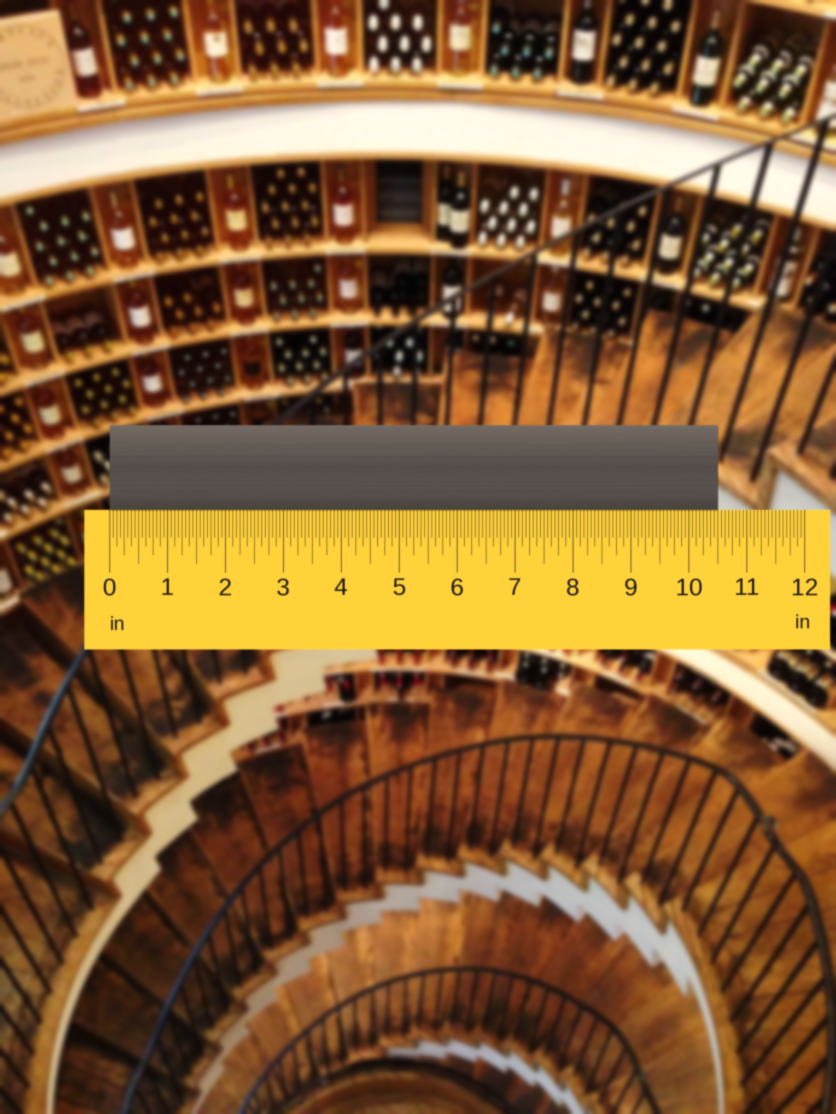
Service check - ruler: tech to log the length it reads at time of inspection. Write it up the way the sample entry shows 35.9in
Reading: 10.5in
